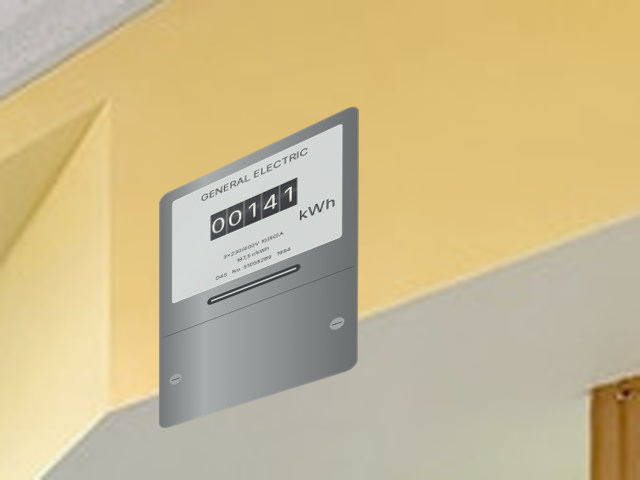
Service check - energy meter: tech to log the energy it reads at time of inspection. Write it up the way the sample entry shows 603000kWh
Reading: 141kWh
